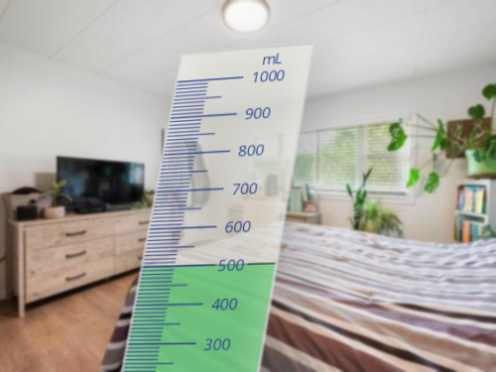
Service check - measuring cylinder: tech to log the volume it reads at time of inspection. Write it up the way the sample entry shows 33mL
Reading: 500mL
